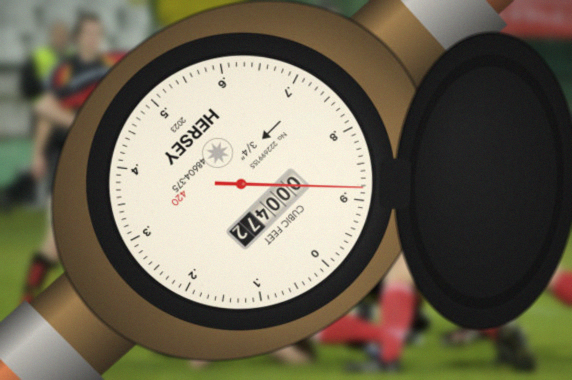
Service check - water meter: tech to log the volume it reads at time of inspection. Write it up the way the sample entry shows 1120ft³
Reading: 471.88ft³
